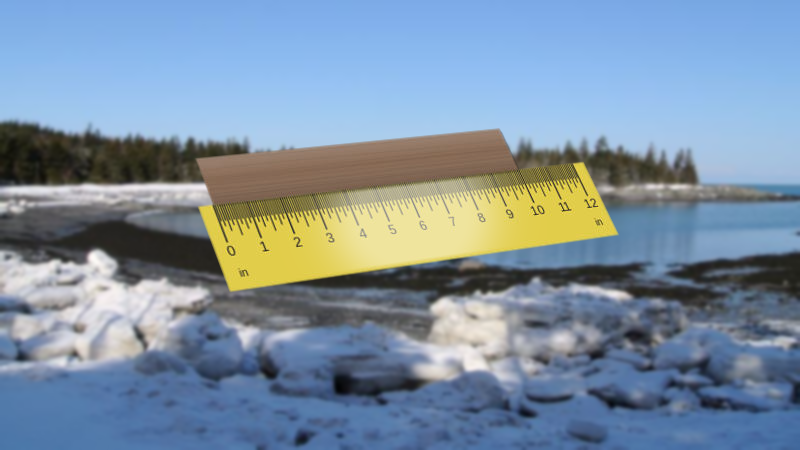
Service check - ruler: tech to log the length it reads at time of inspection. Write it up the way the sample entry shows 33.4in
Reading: 10in
